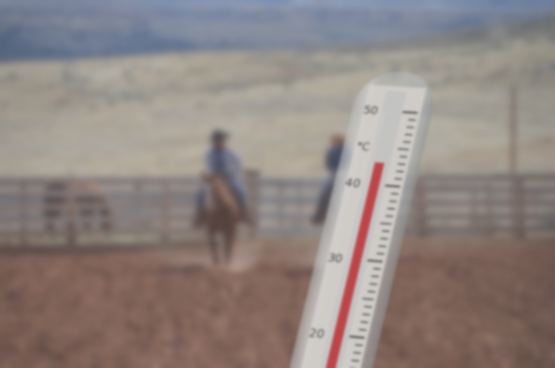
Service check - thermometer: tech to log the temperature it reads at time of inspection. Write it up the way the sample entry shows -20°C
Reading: 43°C
